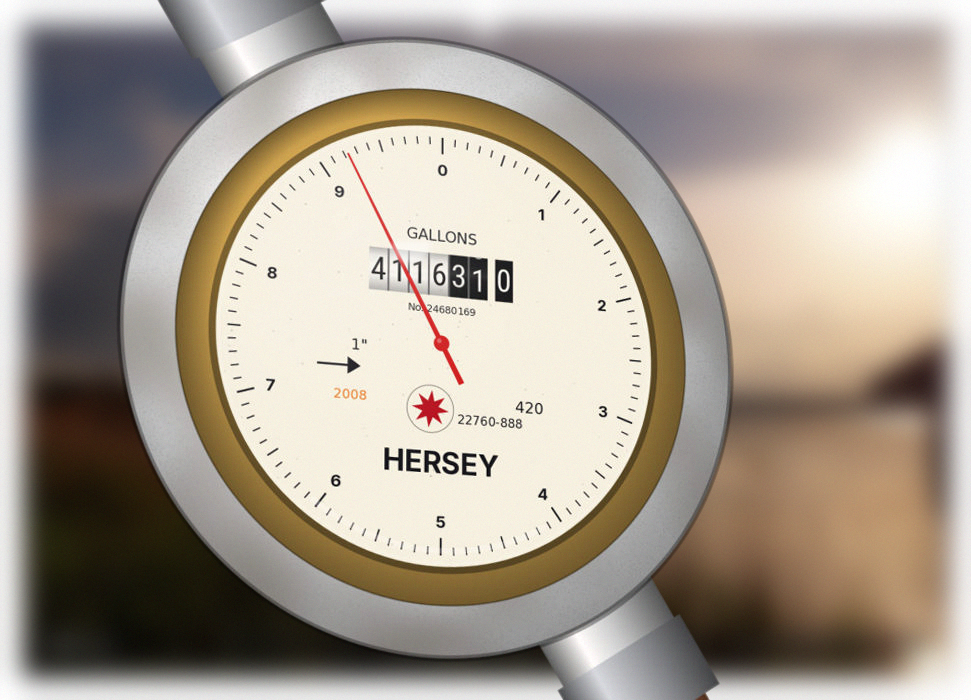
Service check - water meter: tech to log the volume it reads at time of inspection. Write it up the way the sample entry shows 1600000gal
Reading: 4116309.2gal
